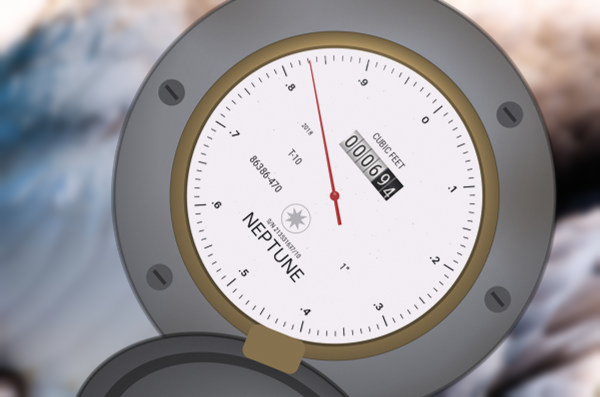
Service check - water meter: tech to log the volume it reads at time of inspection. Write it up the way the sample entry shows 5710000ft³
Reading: 693.83ft³
